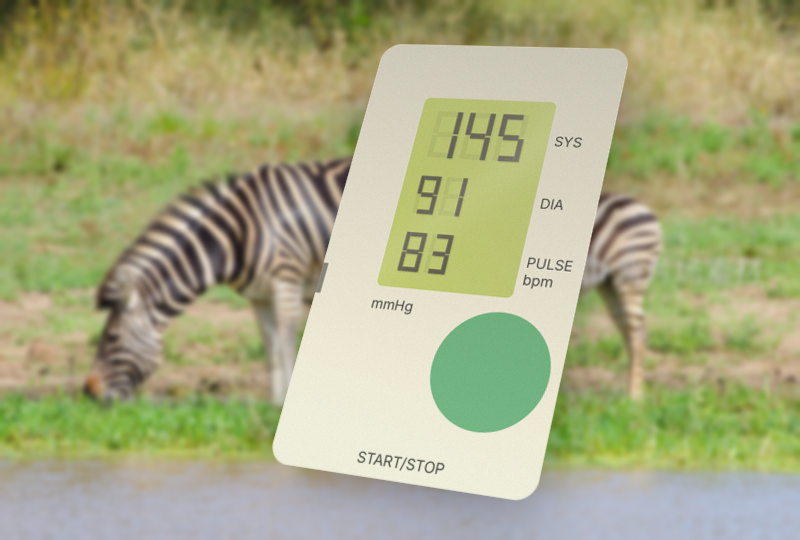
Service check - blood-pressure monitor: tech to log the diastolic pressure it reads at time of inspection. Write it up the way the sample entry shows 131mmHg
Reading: 91mmHg
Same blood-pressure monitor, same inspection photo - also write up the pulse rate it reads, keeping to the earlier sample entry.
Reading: 83bpm
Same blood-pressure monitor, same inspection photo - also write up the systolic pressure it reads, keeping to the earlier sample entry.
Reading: 145mmHg
